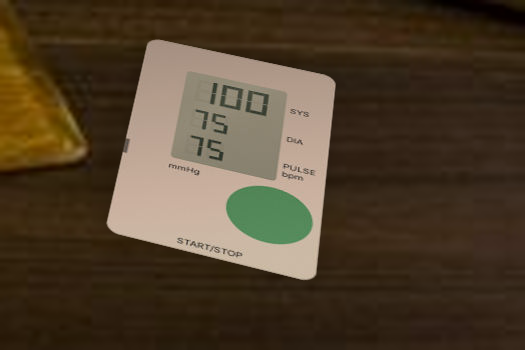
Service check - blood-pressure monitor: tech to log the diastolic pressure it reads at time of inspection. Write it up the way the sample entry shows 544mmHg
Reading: 75mmHg
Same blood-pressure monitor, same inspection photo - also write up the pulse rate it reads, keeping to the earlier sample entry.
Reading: 75bpm
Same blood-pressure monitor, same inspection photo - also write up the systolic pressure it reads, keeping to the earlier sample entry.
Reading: 100mmHg
